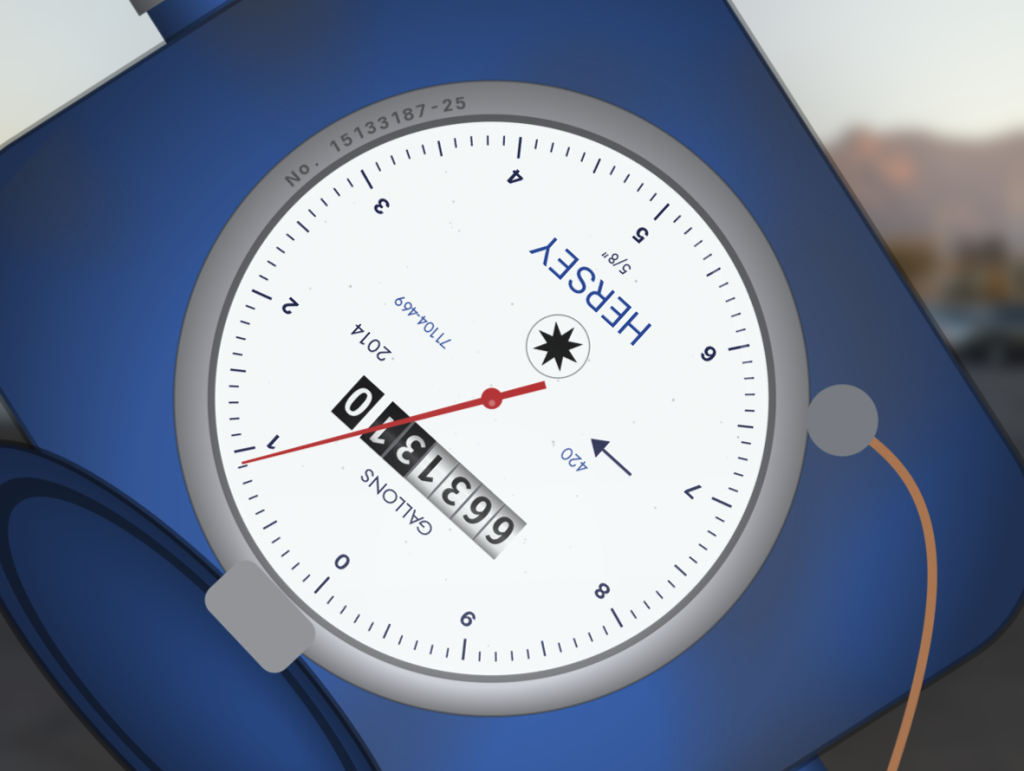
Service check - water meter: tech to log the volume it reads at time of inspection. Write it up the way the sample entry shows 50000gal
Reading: 6631310.9gal
